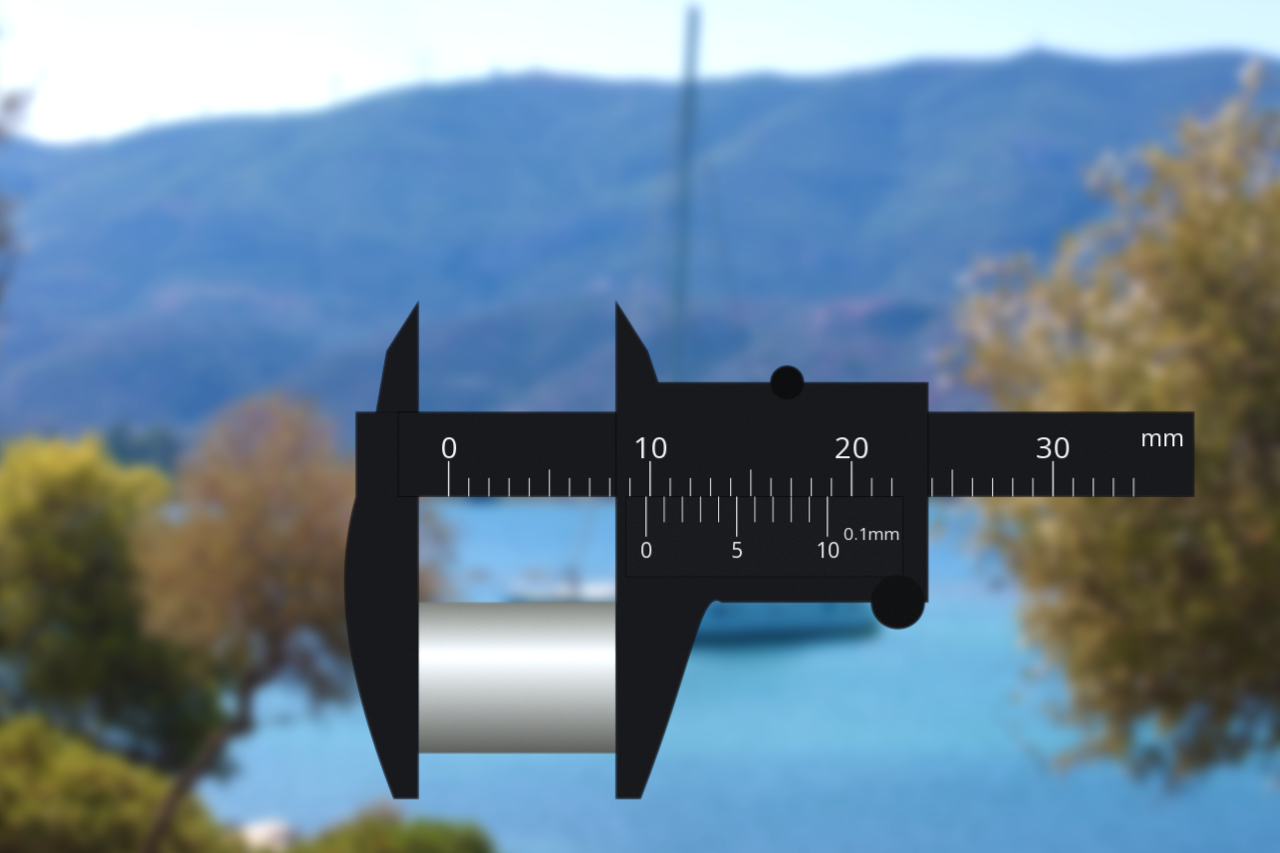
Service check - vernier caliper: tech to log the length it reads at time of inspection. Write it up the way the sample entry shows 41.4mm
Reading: 9.8mm
